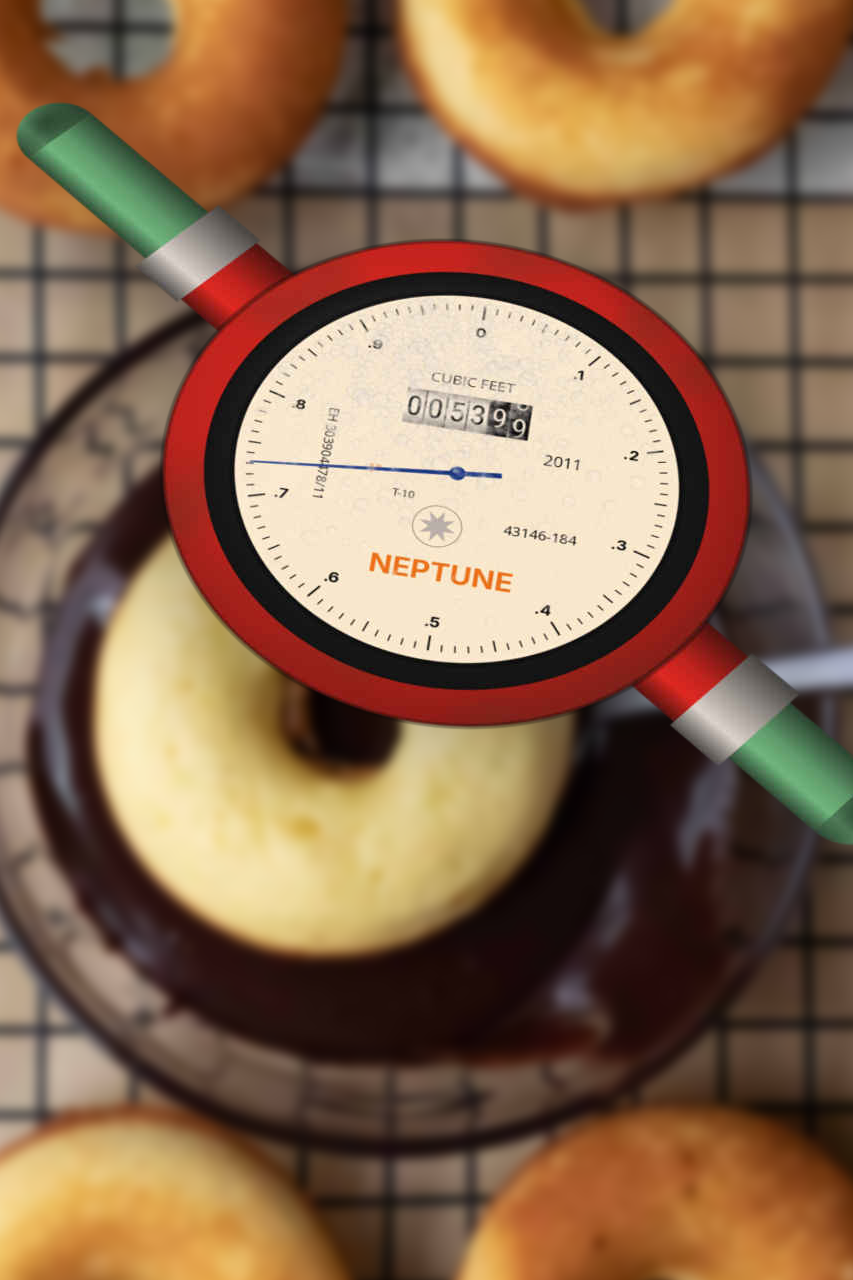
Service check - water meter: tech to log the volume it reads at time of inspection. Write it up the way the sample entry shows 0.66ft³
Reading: 5398.73ft³
